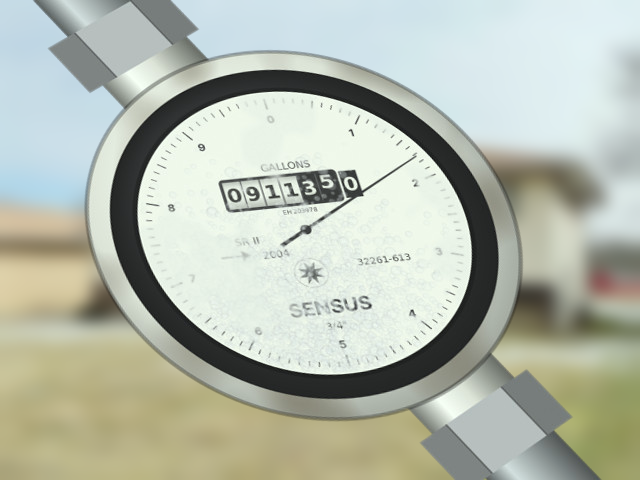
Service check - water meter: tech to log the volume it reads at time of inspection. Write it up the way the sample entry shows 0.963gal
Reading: 911351.7gal
